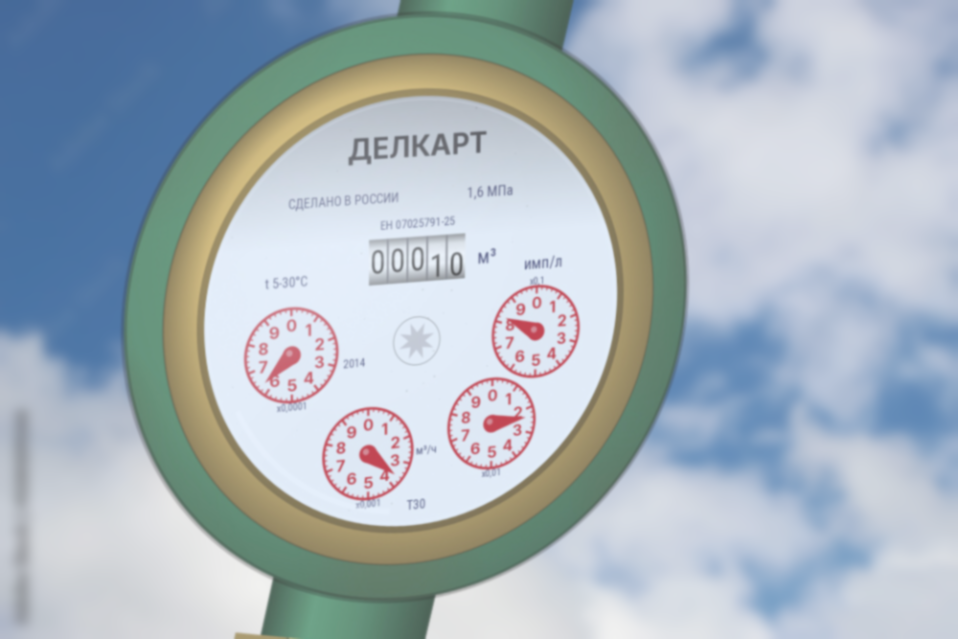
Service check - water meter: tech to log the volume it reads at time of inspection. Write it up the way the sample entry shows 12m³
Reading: 9.8236m³
